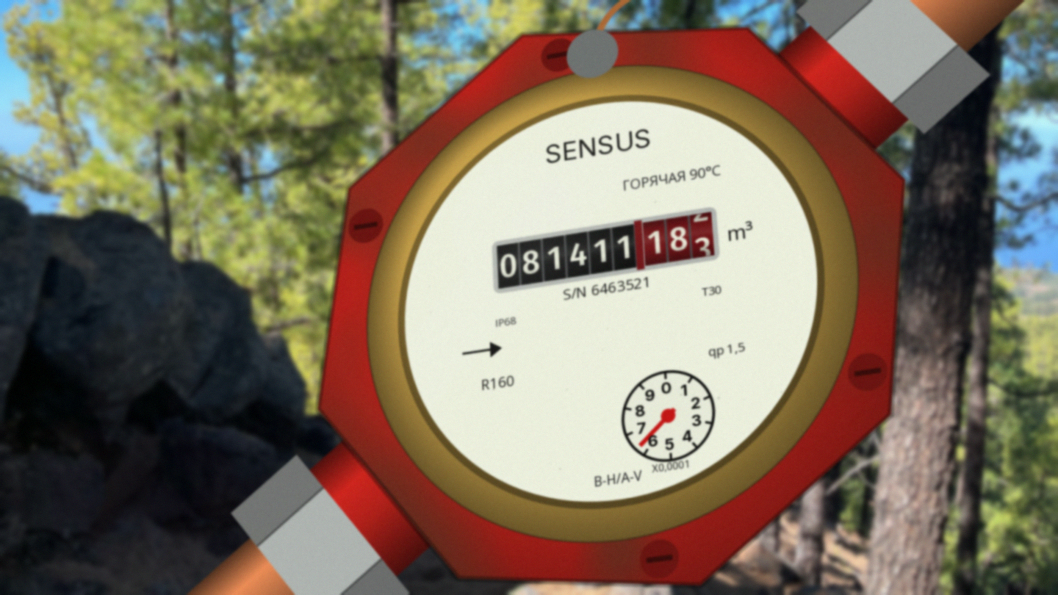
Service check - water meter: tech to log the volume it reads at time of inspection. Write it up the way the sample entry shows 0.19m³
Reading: 81411.1826m³
